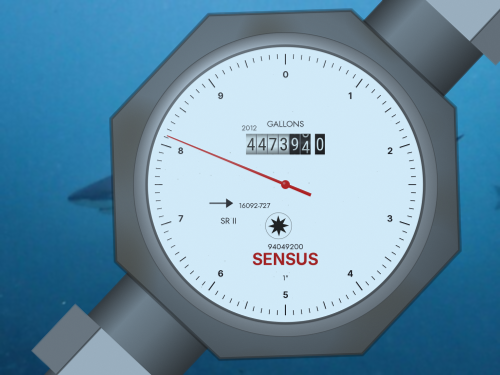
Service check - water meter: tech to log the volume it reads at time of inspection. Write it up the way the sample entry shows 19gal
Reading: 4473938.1gal
